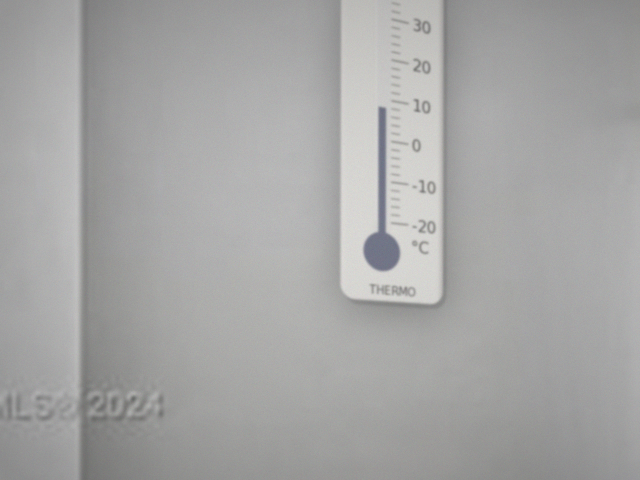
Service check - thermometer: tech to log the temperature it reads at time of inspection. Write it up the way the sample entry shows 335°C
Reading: 8°C
